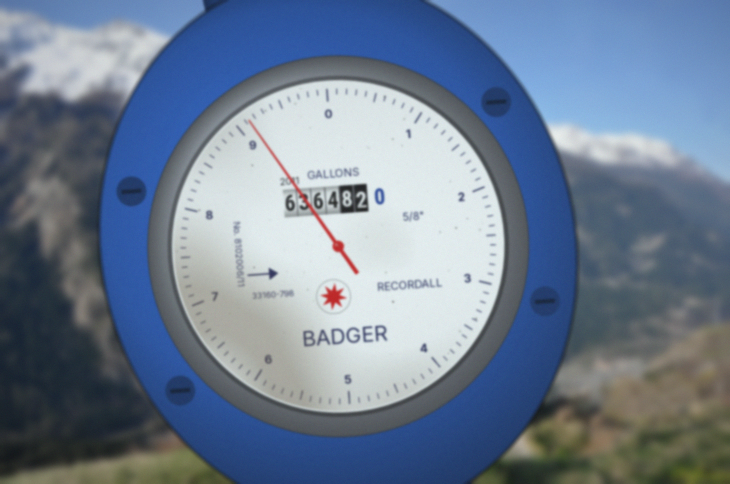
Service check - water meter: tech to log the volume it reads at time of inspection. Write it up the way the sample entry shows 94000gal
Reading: 6364819.1gal
